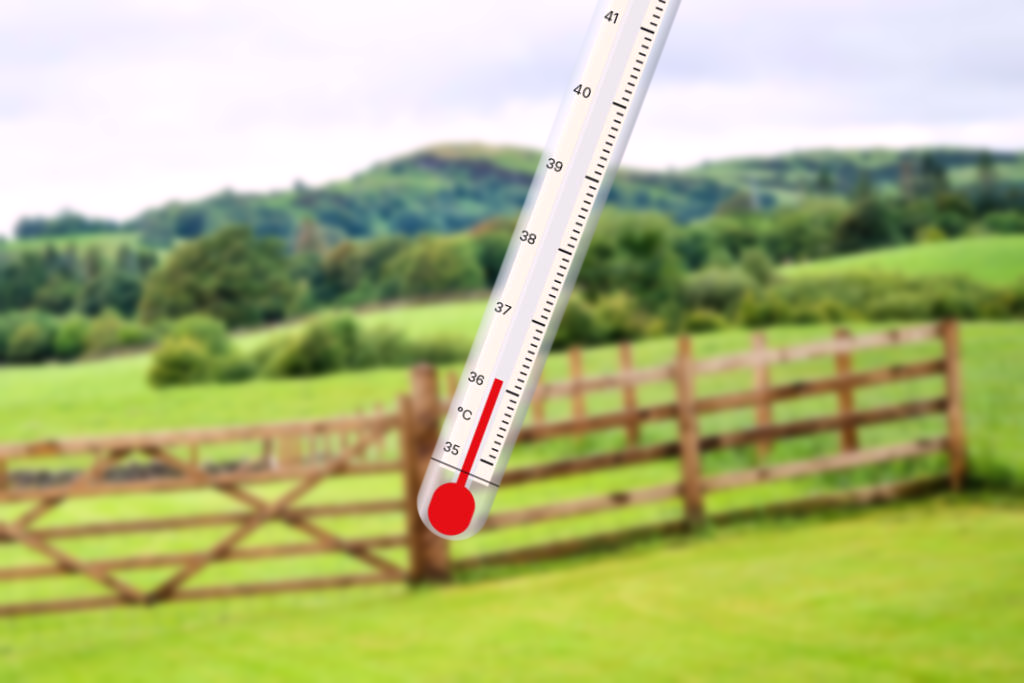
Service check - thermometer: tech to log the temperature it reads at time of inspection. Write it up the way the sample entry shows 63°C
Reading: 36.1°C
